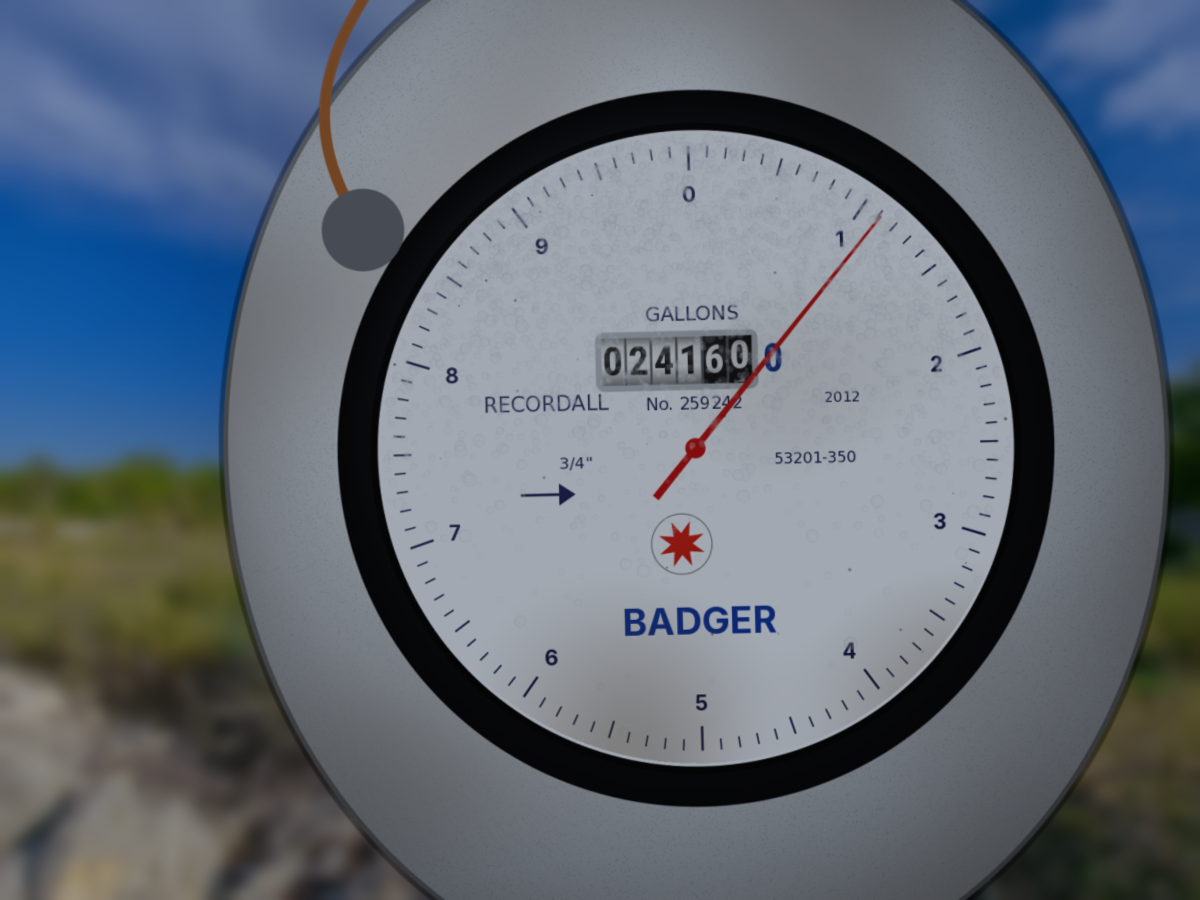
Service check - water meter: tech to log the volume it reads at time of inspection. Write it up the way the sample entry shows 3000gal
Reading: 241601.1gal
